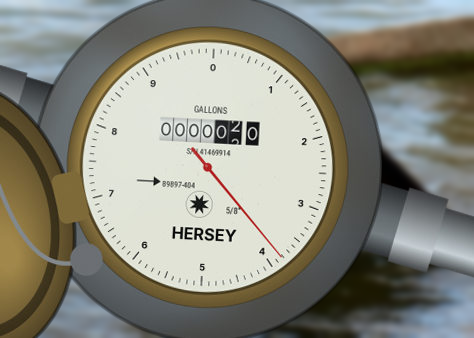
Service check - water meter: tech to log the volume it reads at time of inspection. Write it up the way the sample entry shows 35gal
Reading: 23.8gal
